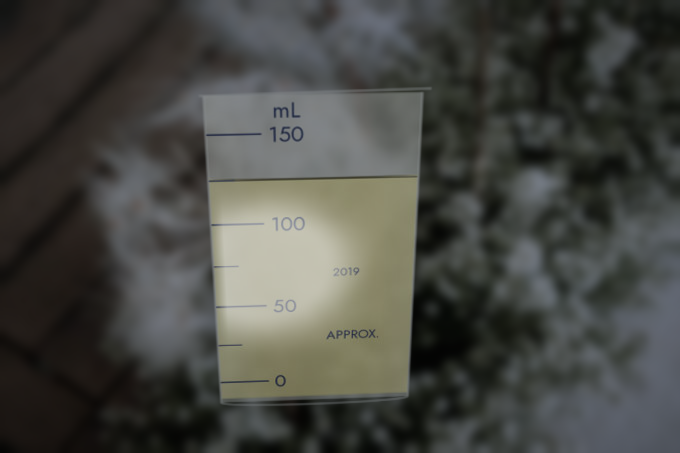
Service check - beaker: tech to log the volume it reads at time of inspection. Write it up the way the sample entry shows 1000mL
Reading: 125mL
